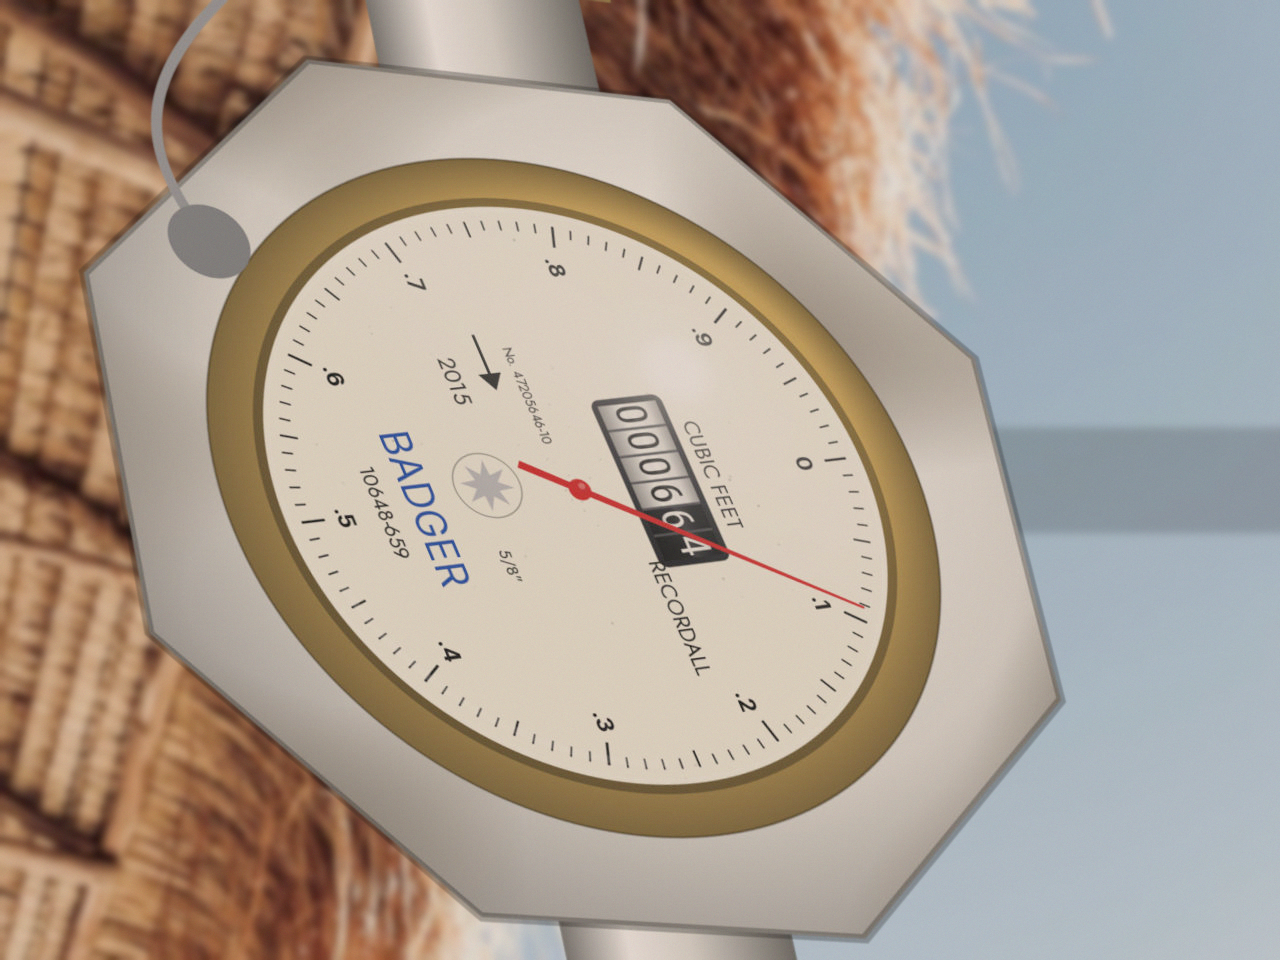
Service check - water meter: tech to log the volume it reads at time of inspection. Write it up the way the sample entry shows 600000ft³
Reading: 664.09ft³
